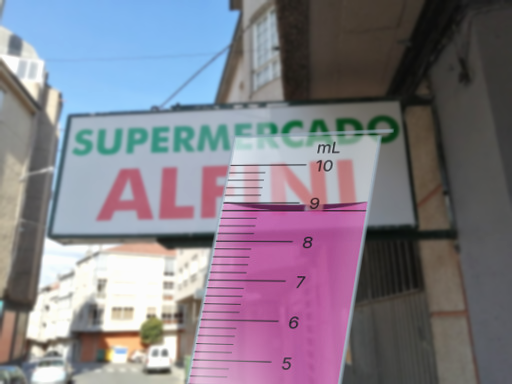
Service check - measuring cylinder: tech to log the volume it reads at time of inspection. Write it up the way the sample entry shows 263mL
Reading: 8.8mL
